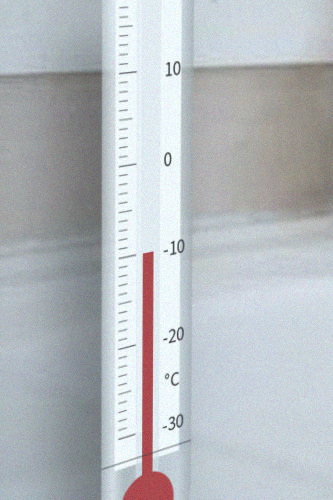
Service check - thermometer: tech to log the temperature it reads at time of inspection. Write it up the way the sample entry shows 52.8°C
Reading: -10°C
